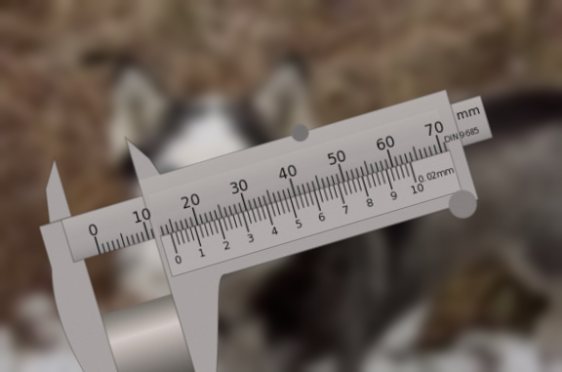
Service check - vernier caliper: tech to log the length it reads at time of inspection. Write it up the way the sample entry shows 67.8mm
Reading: 14.5mm
